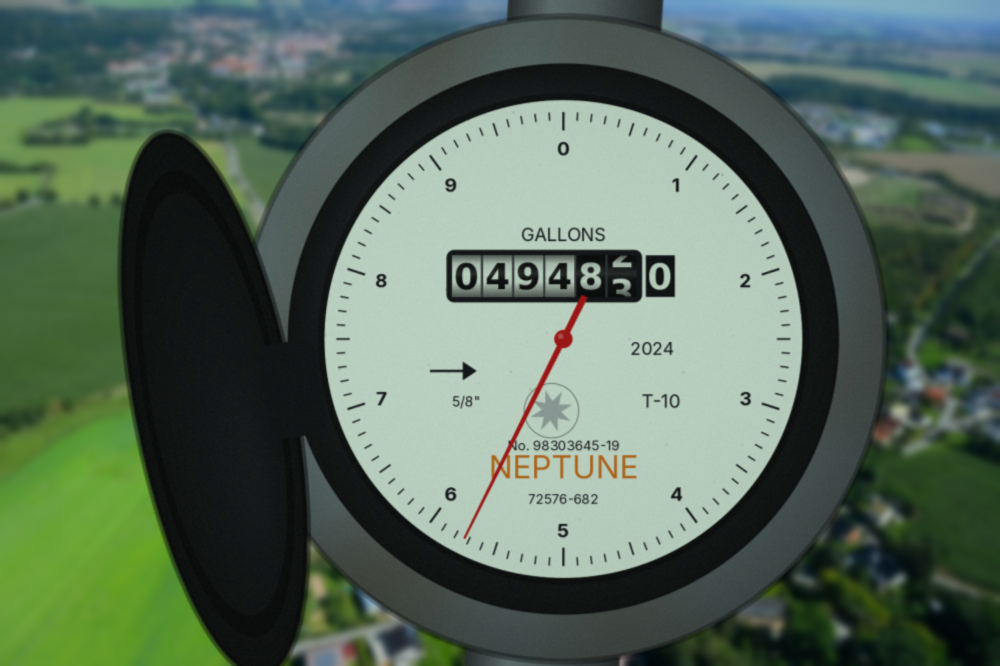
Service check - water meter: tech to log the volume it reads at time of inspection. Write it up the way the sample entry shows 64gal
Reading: 494825.7gal
